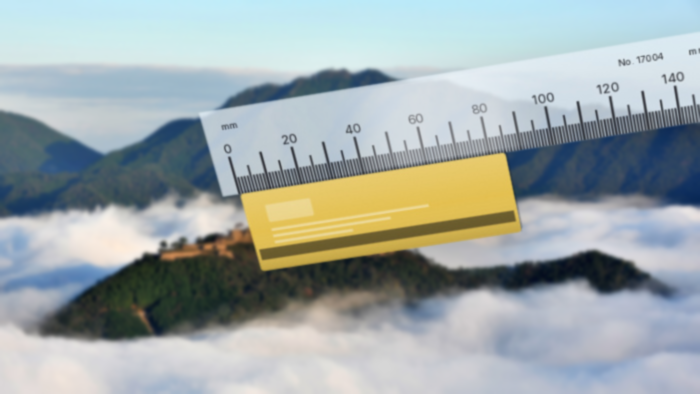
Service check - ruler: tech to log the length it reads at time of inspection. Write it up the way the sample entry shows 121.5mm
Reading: 85mm
